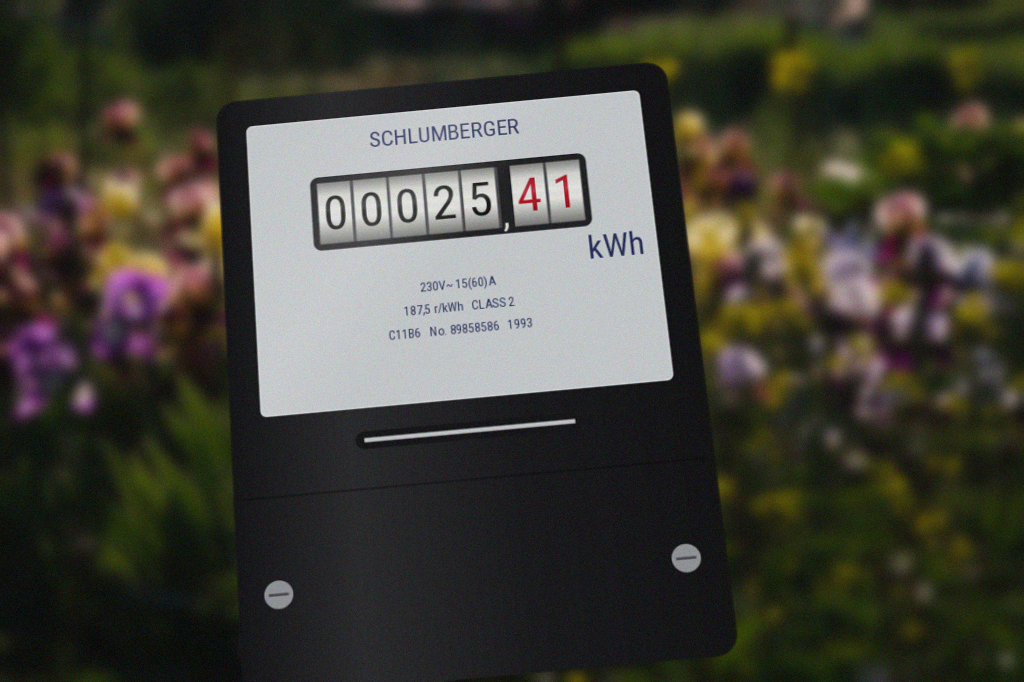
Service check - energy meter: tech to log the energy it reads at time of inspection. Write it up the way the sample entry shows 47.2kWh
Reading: 25.41kWh
